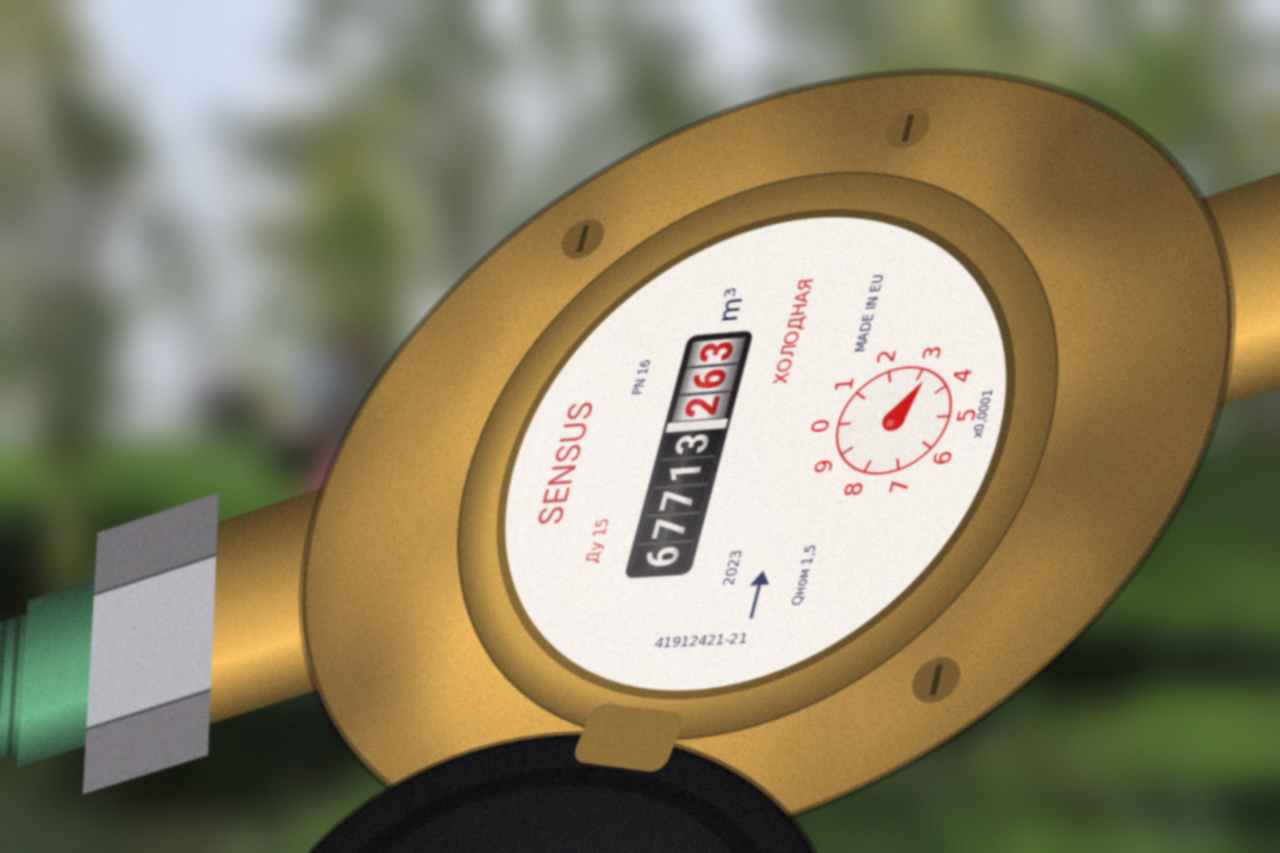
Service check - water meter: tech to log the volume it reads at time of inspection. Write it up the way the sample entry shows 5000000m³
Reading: 67713.2633m³
